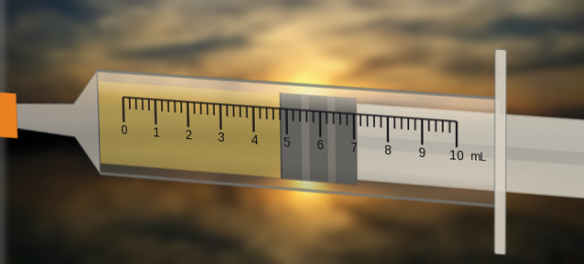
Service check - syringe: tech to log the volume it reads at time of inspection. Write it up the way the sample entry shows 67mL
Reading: 4.8mL
